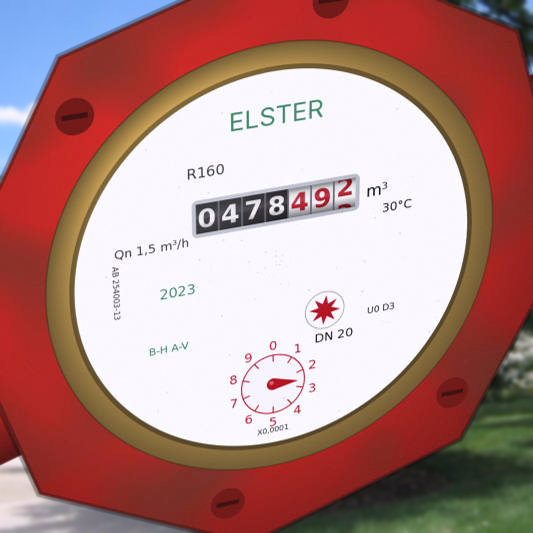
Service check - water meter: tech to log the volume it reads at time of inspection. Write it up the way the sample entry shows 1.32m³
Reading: 478.4922m³
